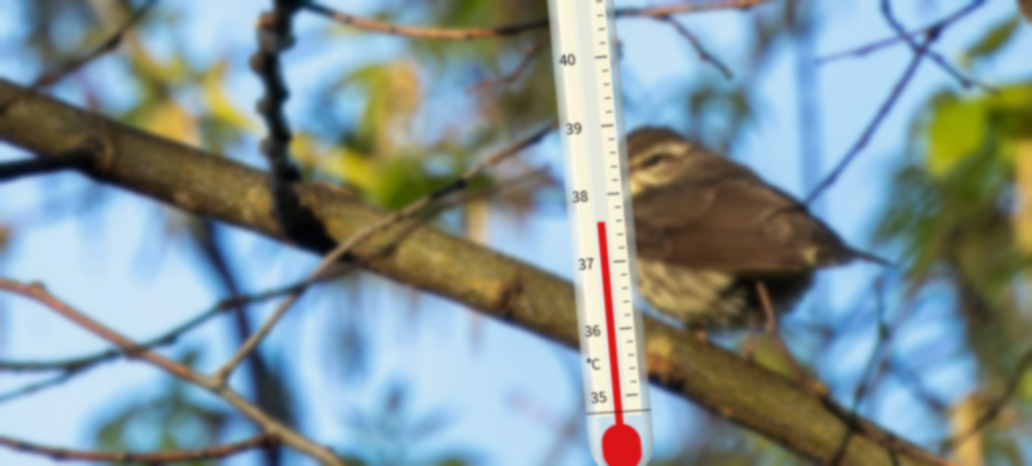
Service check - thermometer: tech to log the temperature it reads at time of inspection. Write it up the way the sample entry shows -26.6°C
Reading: 37.6°C
